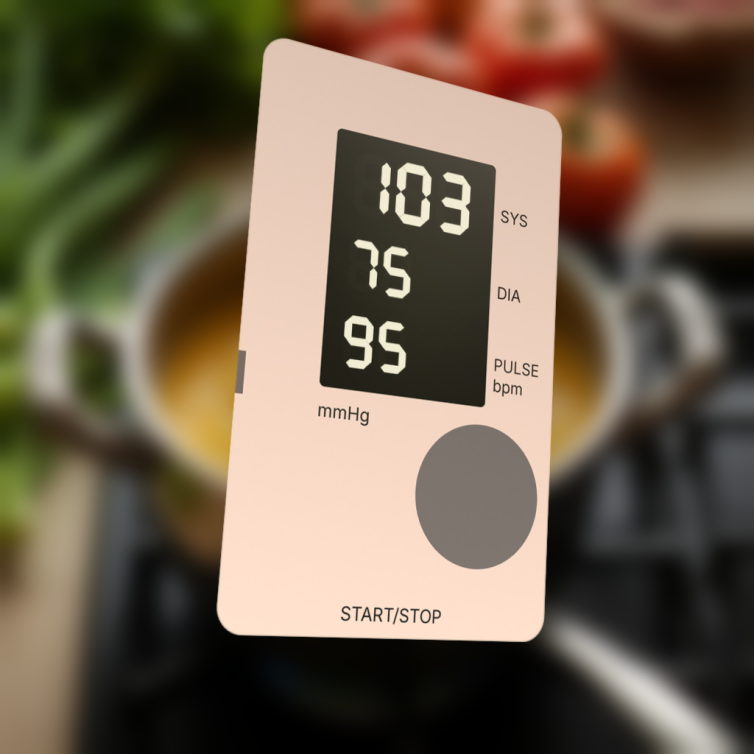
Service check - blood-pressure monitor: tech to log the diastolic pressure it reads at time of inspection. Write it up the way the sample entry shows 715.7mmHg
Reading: 75mmHg
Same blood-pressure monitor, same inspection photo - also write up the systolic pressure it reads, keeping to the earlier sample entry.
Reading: 103mmHg
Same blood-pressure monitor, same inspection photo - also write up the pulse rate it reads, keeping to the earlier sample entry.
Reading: 95bpm
